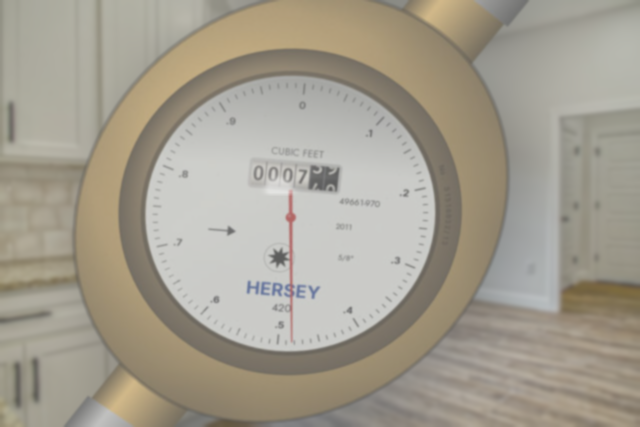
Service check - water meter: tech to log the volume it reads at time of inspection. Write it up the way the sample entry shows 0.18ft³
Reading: 739.48ft³
